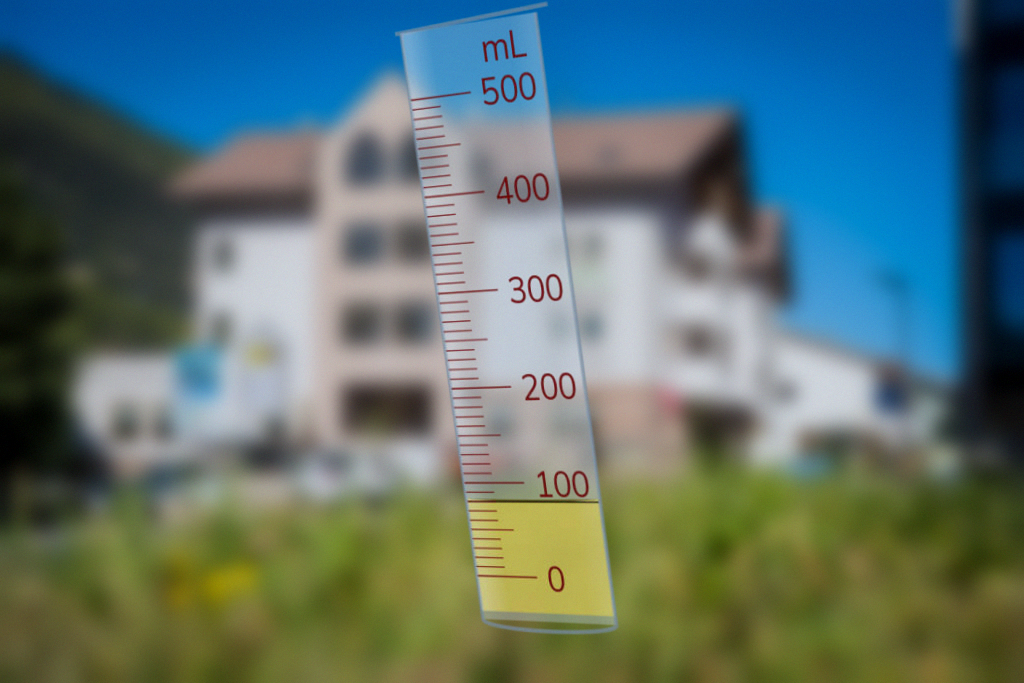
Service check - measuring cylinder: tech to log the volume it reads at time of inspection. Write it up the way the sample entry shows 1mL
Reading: 80mL
